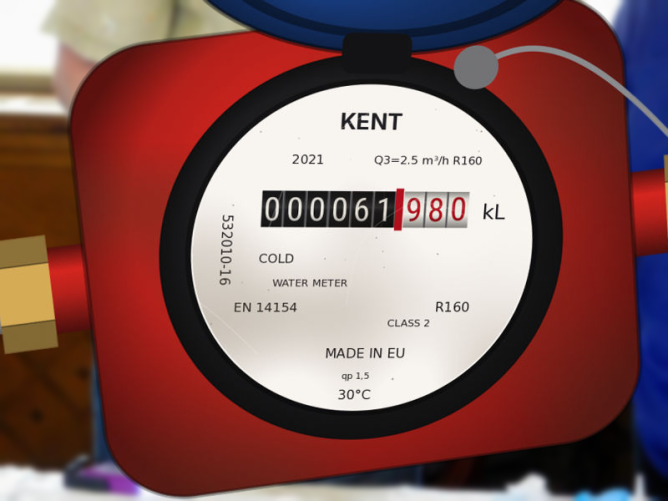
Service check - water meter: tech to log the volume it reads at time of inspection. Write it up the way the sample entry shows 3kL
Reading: 61.980kL
